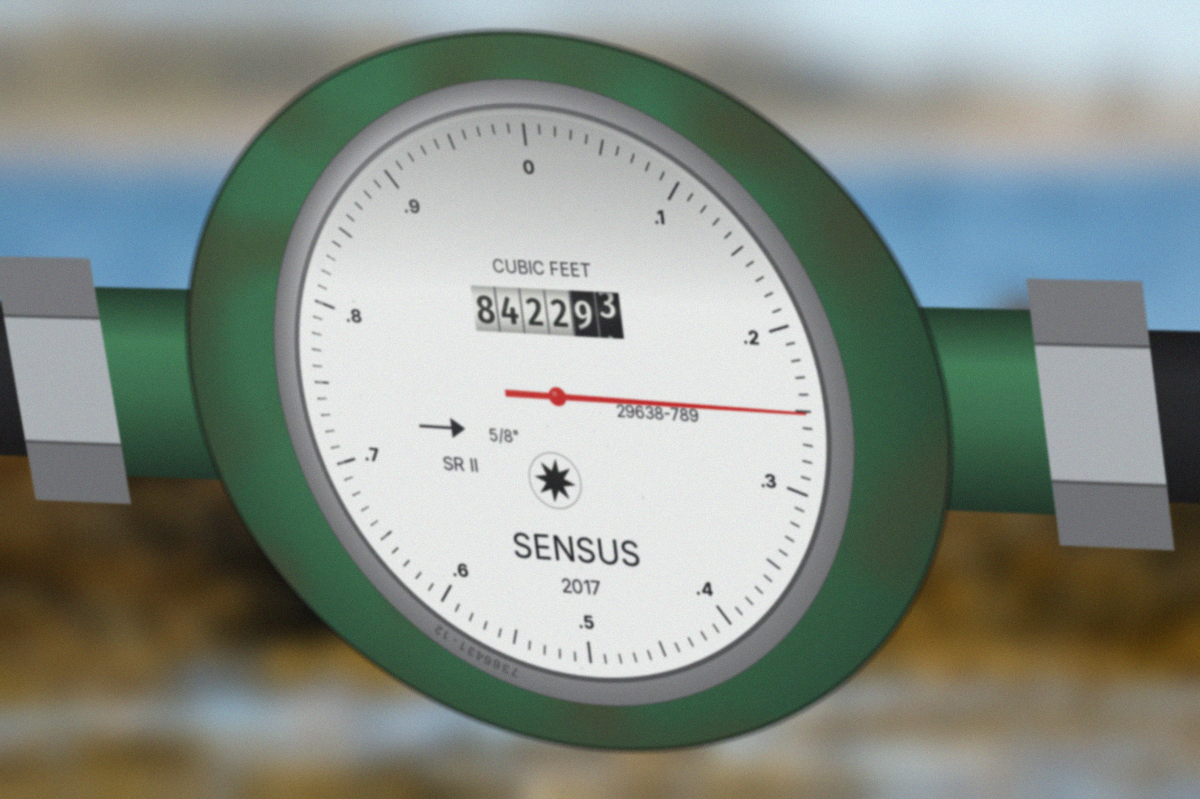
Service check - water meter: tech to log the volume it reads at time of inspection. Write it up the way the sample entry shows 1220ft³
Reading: 842293.25ft³
